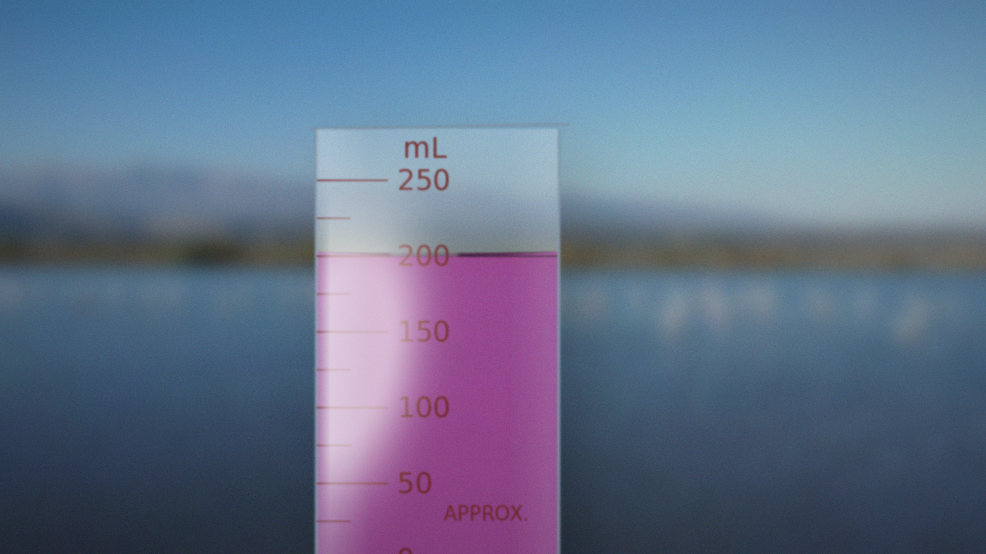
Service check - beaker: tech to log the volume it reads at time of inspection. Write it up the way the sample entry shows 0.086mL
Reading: 200mL
